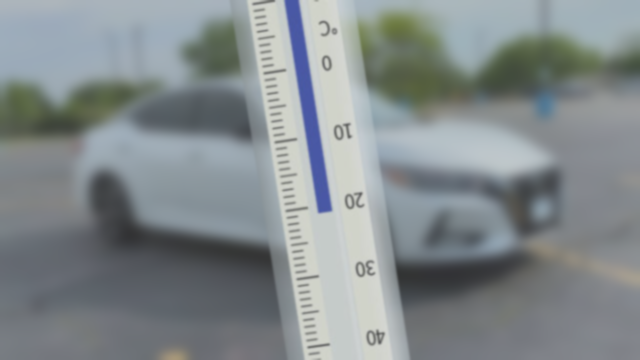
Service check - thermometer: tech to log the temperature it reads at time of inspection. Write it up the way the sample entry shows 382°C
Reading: 21°C
